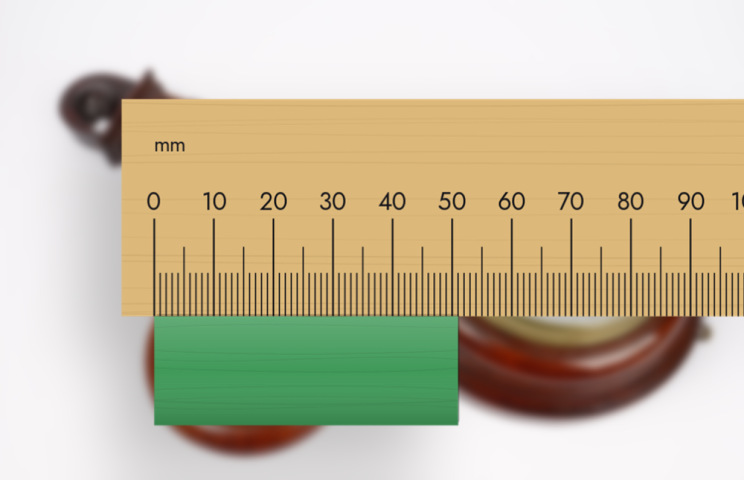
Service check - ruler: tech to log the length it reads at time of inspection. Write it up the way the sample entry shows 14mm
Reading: 51mm
